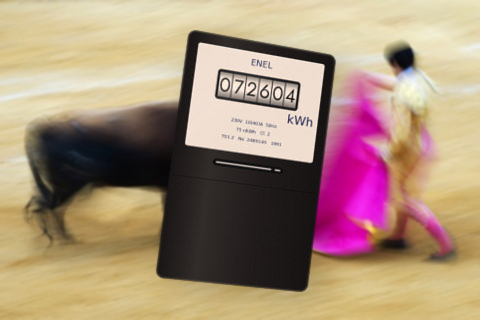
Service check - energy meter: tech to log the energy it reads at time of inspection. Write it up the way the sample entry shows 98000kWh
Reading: 72604kWh
